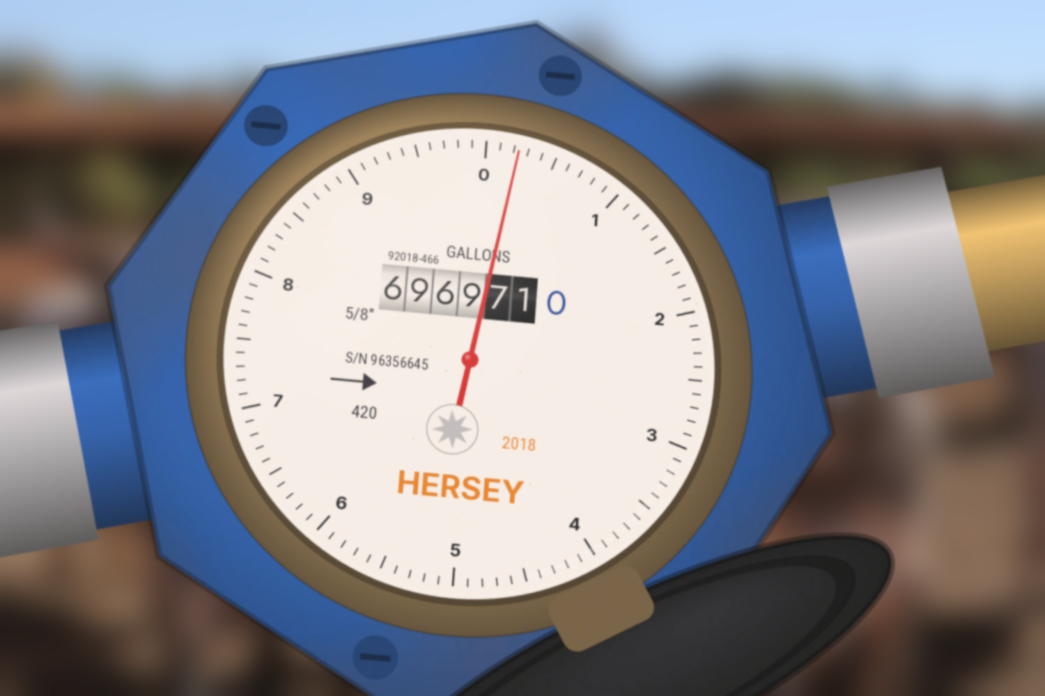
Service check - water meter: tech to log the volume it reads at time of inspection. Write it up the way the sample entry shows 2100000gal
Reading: 6969710.2gal
